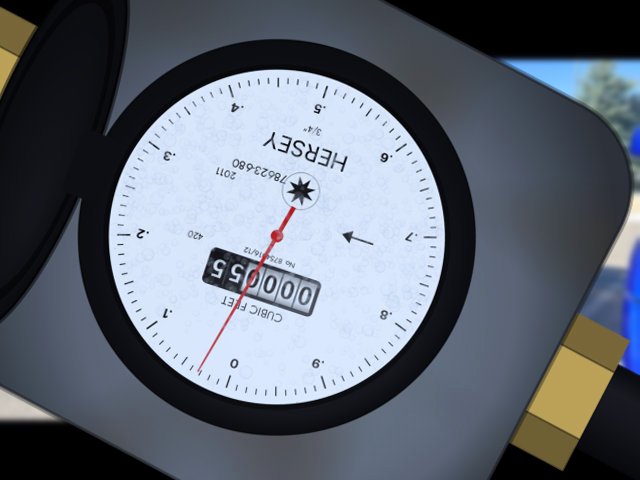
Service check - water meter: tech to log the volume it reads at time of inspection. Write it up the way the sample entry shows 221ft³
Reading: 55.03ft³
